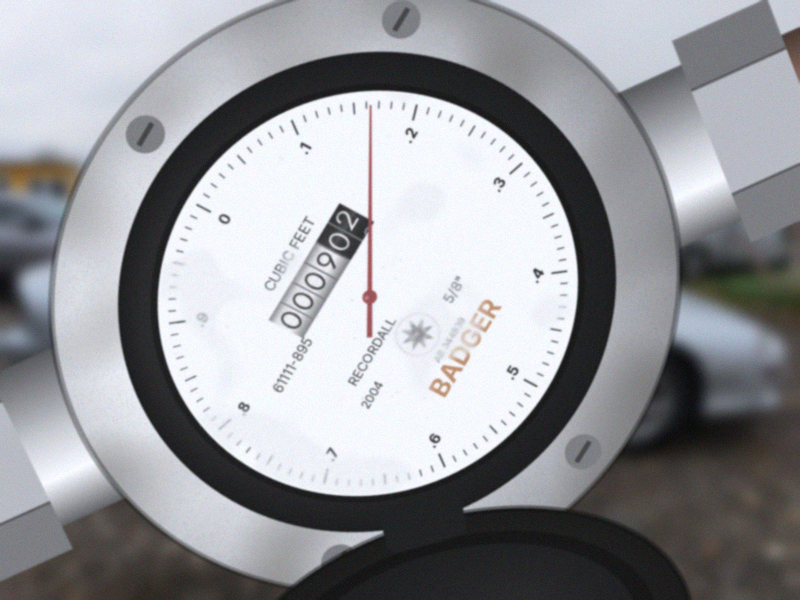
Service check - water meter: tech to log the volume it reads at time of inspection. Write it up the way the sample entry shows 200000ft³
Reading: 902.16ft³
